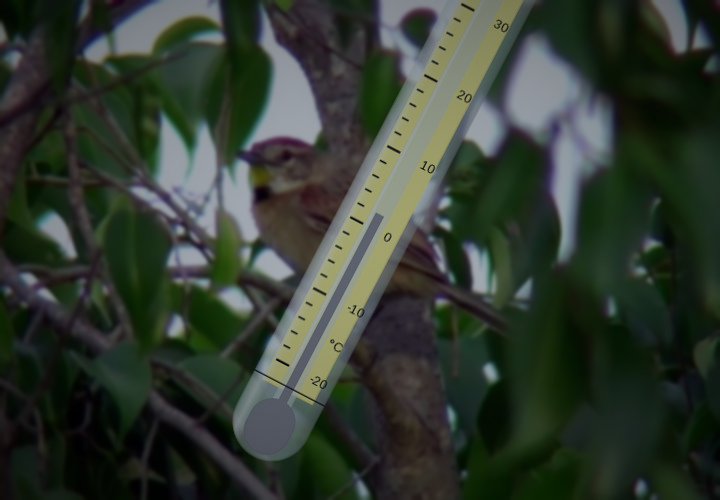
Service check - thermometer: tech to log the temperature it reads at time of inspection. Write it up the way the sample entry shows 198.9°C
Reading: 2°C
